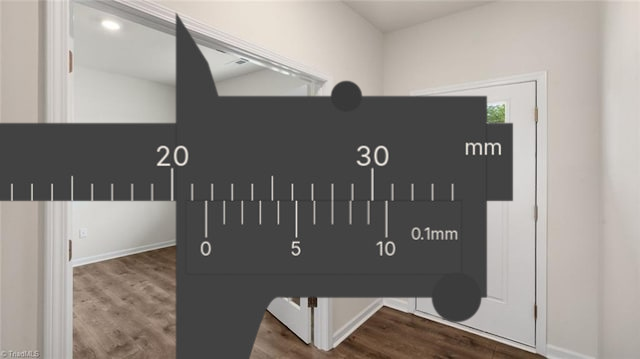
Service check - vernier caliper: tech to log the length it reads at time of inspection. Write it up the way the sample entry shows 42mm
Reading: 21.7mm
